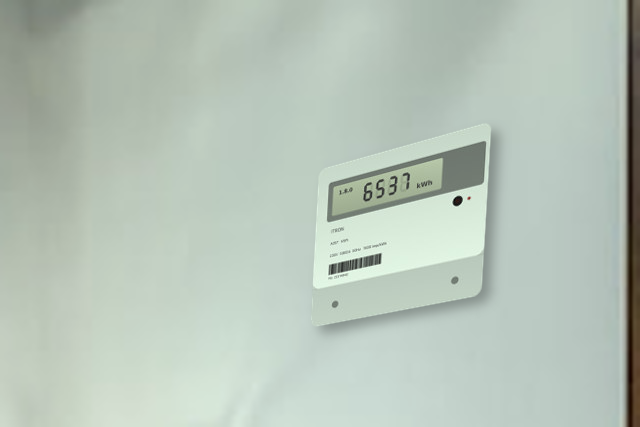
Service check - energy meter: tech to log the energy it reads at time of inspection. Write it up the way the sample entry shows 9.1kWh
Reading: 6537kWh
